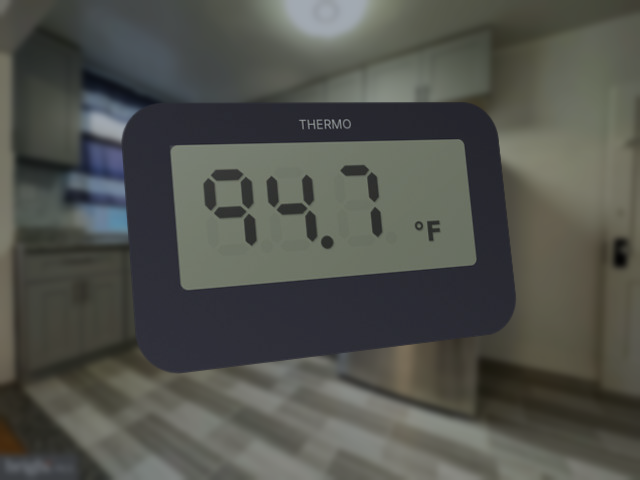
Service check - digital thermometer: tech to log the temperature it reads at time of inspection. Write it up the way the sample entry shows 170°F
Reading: 94.7°F
